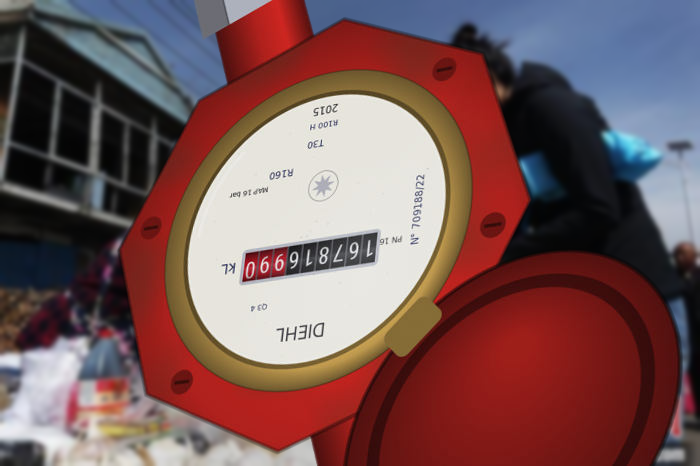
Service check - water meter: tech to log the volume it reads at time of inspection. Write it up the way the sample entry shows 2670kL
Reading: 167816.990kL
